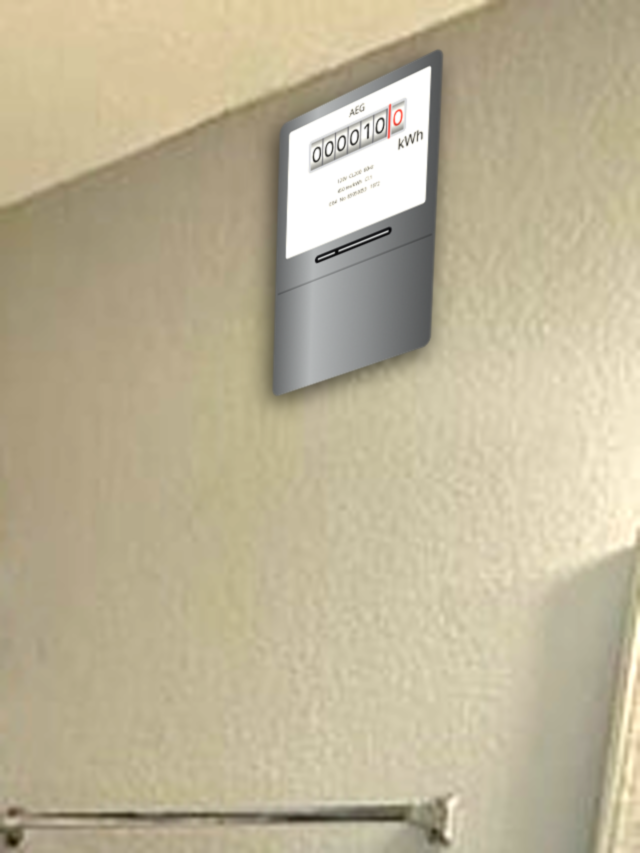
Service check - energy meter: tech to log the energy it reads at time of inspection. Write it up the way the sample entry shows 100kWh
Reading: 10.0kWh
